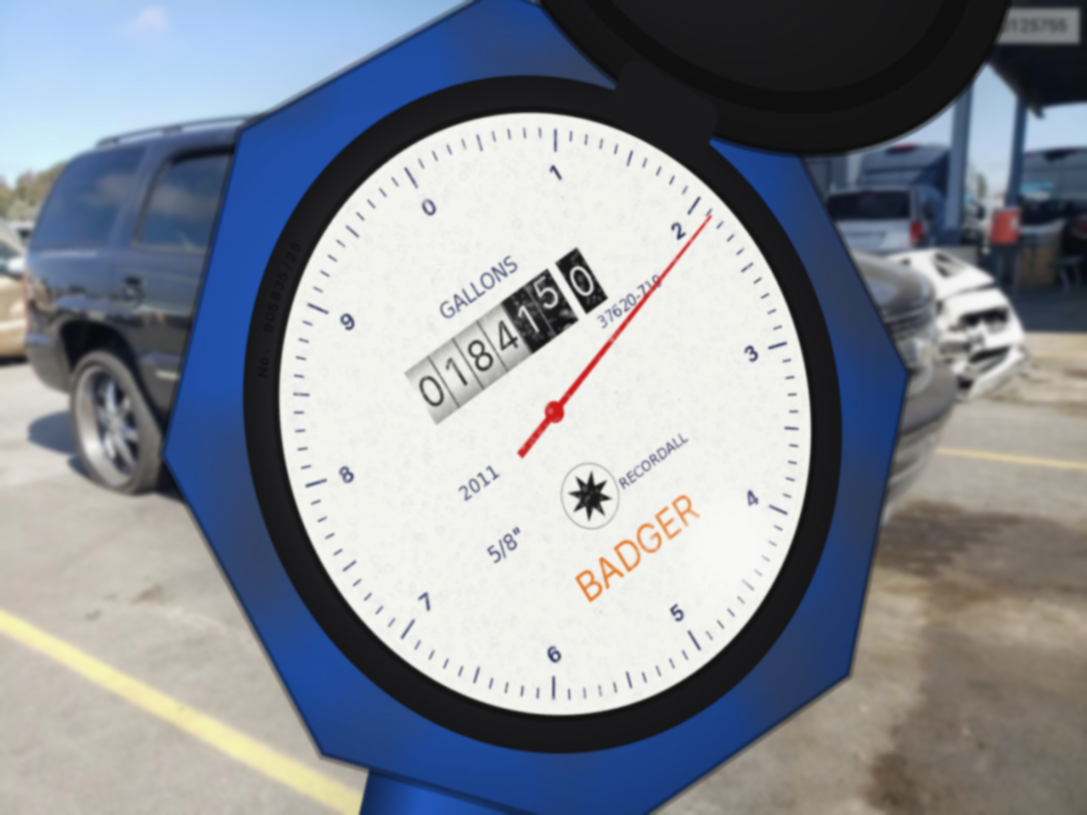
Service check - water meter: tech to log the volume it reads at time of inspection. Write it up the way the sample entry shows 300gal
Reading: 184152.1gal
